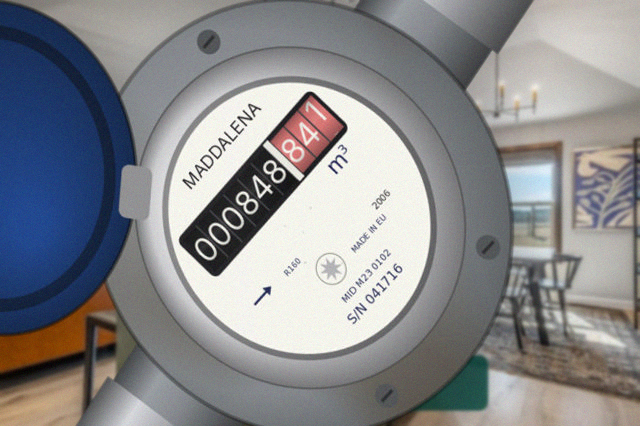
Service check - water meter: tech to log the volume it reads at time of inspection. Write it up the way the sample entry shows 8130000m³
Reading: 848.841m³
